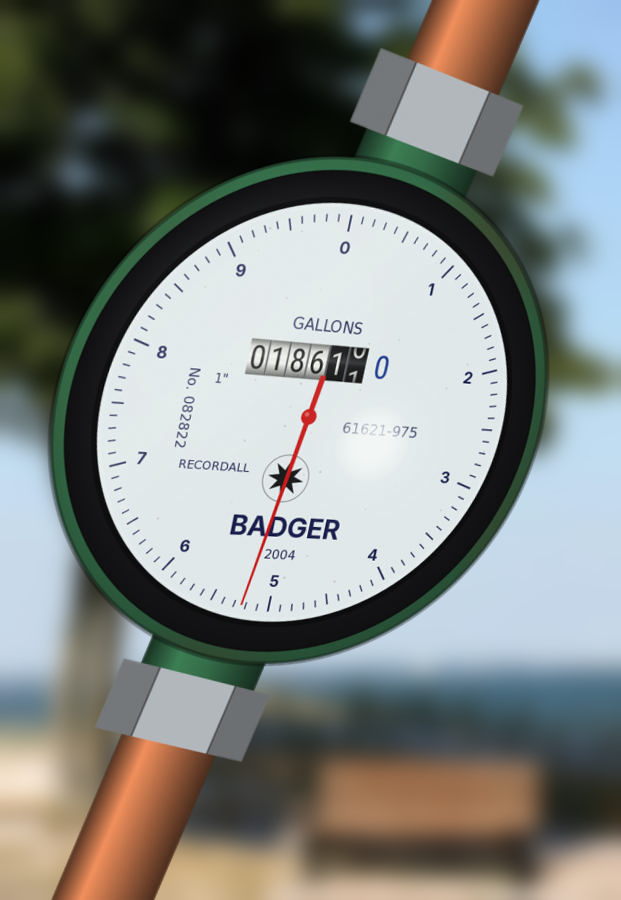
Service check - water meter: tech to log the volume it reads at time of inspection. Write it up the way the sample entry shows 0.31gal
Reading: 186105.2gal
